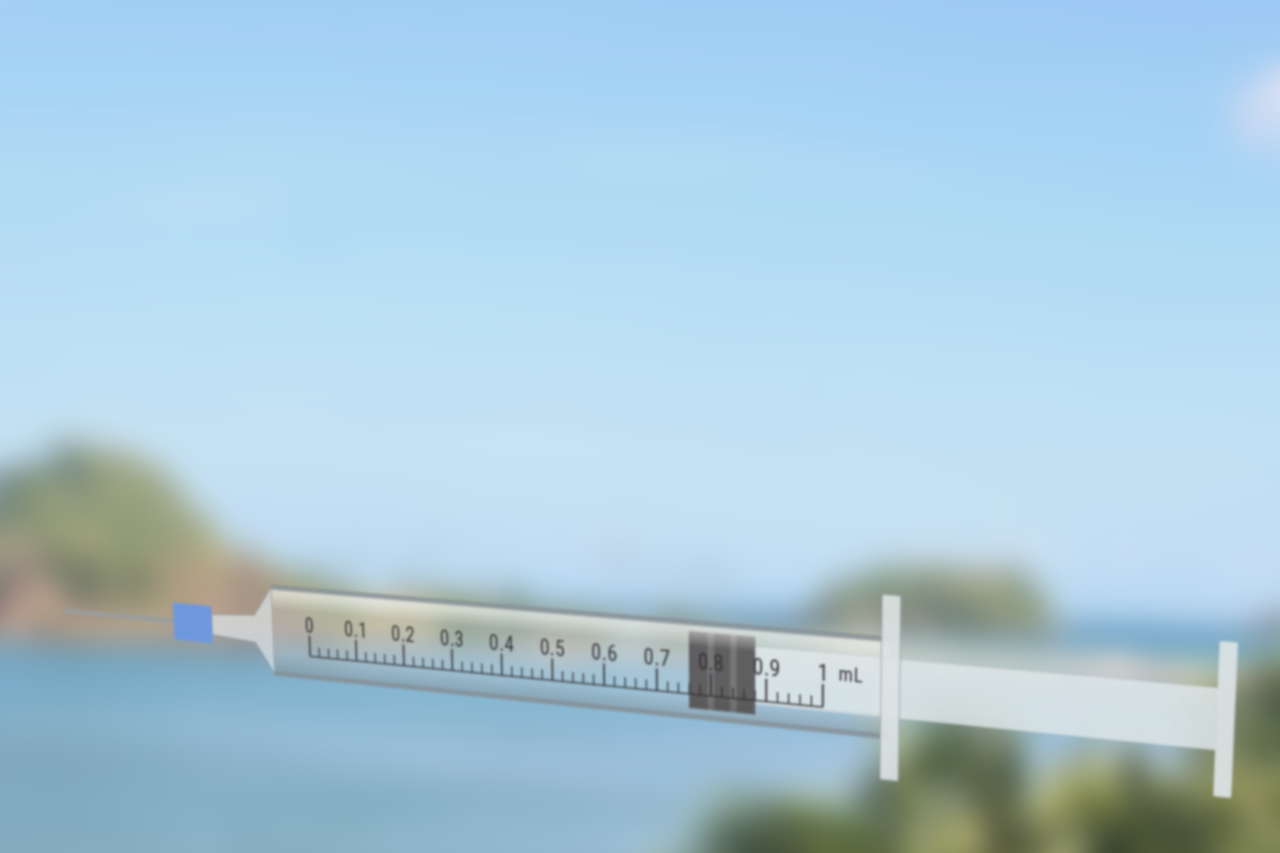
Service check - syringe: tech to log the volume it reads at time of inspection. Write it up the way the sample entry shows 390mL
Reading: 0.76mL
